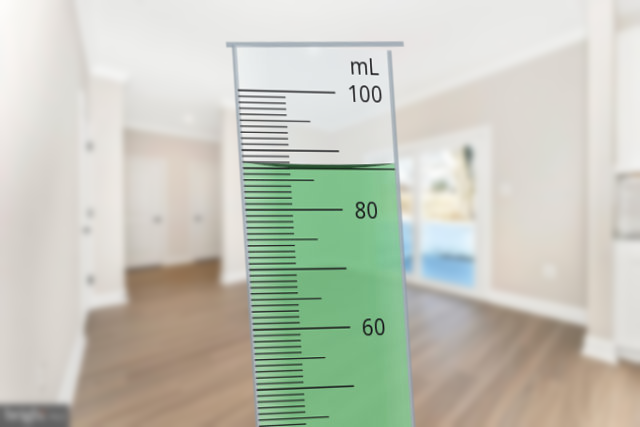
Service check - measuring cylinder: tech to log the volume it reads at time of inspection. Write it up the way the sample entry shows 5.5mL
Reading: 87mL
